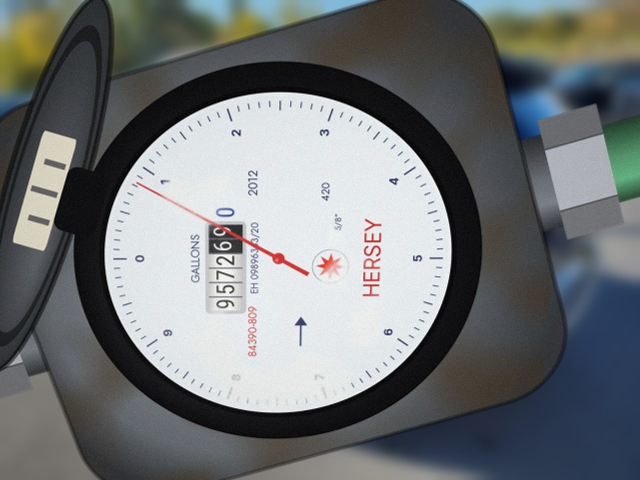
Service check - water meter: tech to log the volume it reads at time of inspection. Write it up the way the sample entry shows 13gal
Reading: 9572690.8gal
